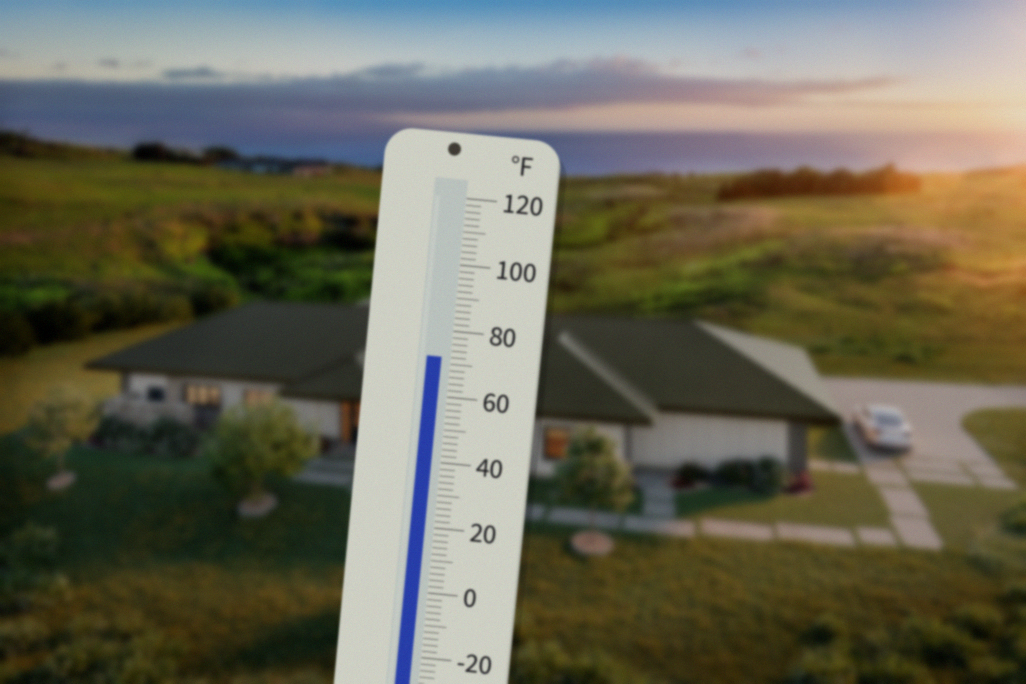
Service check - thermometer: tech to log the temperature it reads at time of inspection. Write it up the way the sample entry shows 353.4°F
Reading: 72°F
